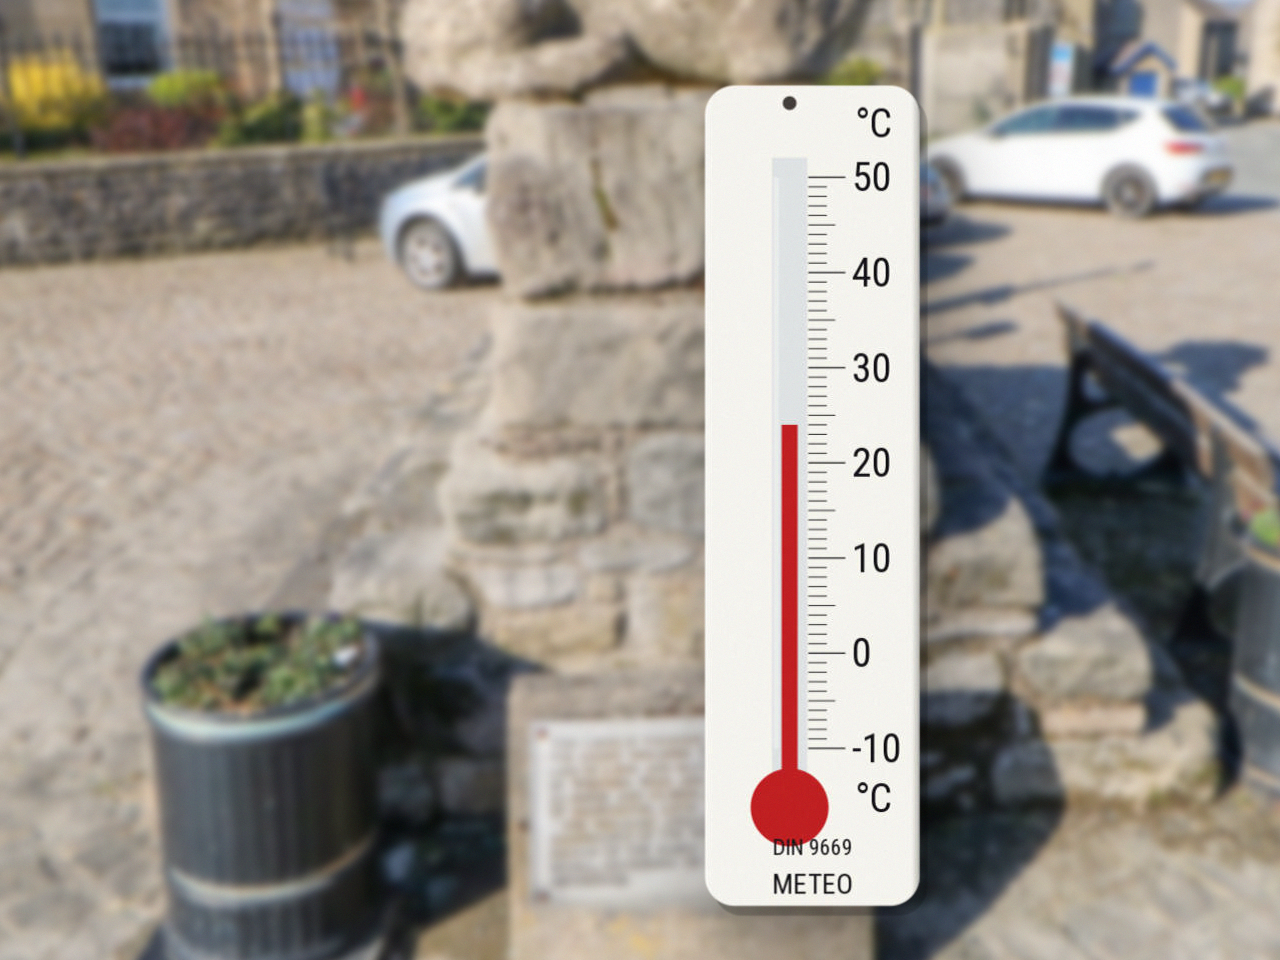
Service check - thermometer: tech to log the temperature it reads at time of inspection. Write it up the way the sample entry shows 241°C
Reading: 24°C
